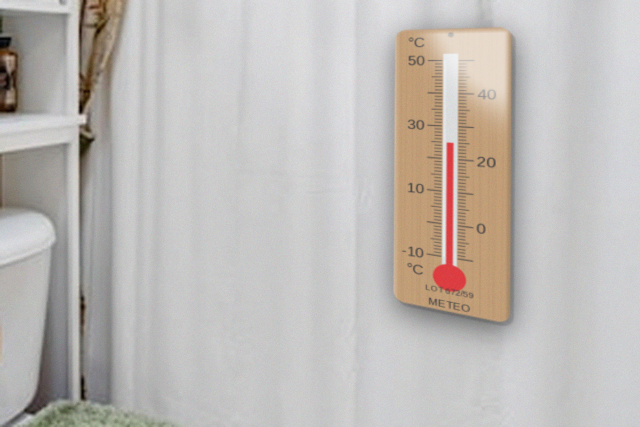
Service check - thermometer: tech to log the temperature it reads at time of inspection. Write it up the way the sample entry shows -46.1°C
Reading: 25°C
